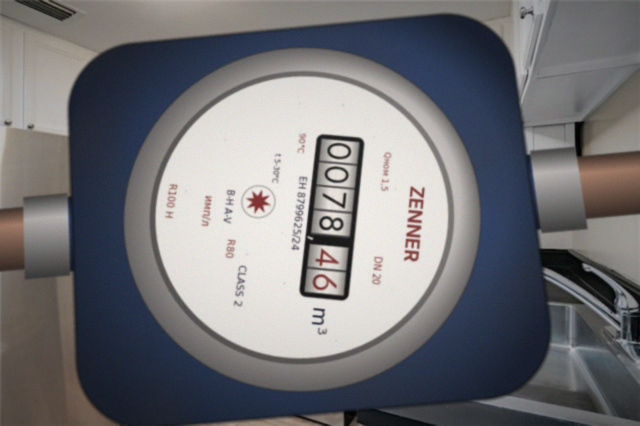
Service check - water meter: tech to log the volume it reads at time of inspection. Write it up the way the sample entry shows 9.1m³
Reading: 78.46m³
